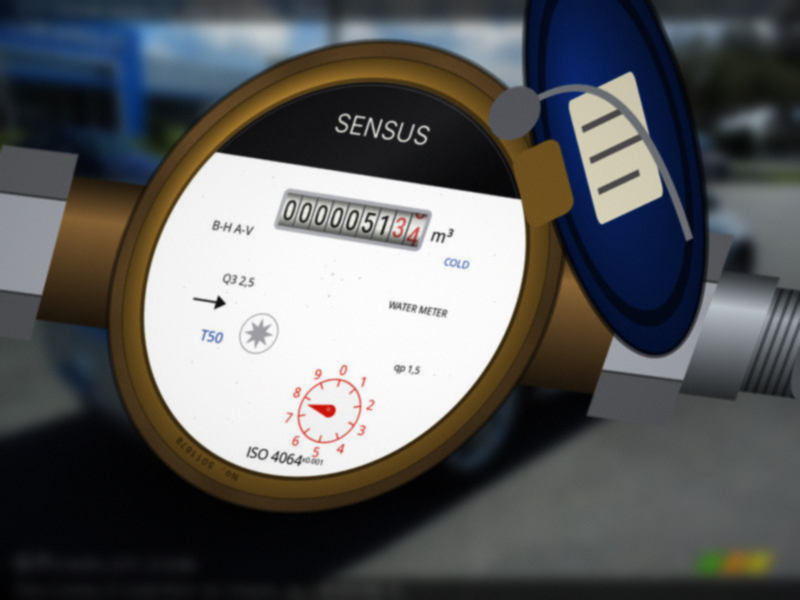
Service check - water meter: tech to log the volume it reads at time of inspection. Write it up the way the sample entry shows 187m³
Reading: 51.337m³
